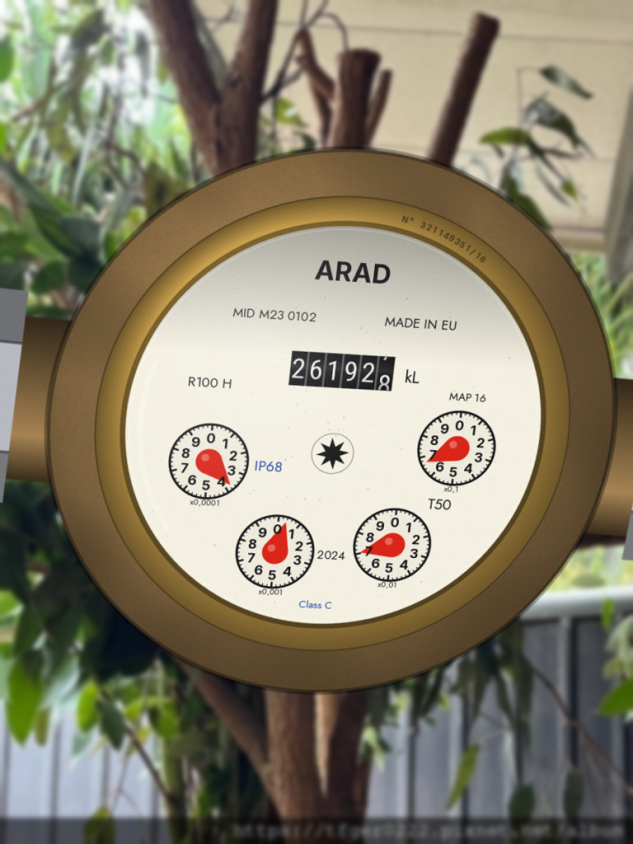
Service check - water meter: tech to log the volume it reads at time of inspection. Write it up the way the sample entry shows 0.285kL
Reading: 261927.6703kL
